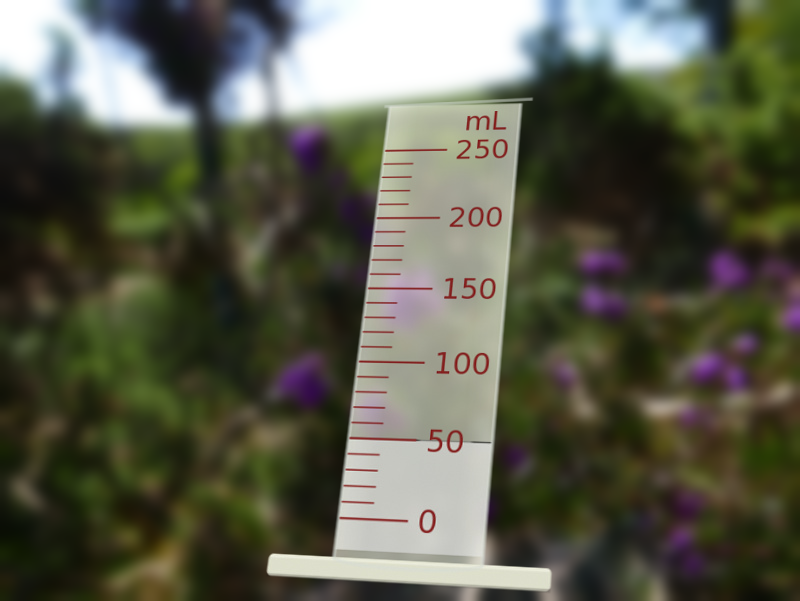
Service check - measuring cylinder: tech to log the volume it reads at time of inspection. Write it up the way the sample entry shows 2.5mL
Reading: 50mL
